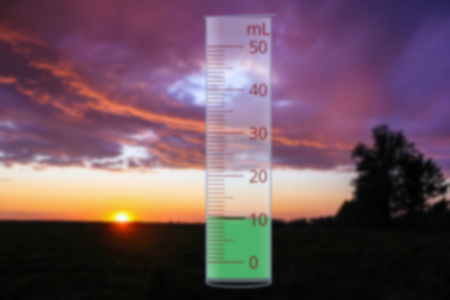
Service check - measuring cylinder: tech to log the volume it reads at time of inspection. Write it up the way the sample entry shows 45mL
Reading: 10mL
